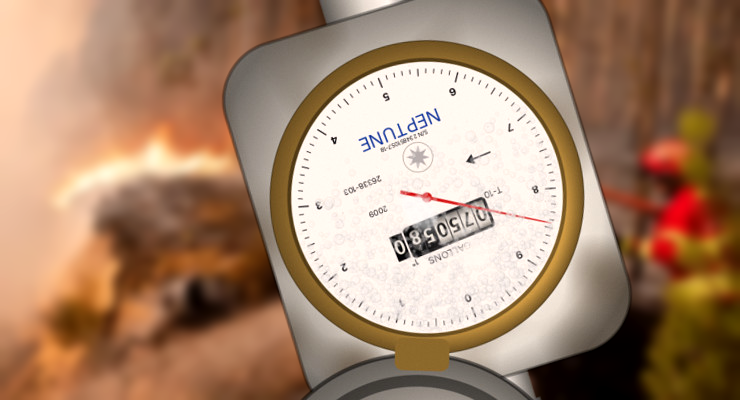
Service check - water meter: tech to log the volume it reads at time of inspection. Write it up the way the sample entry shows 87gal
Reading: 750578.4gal
